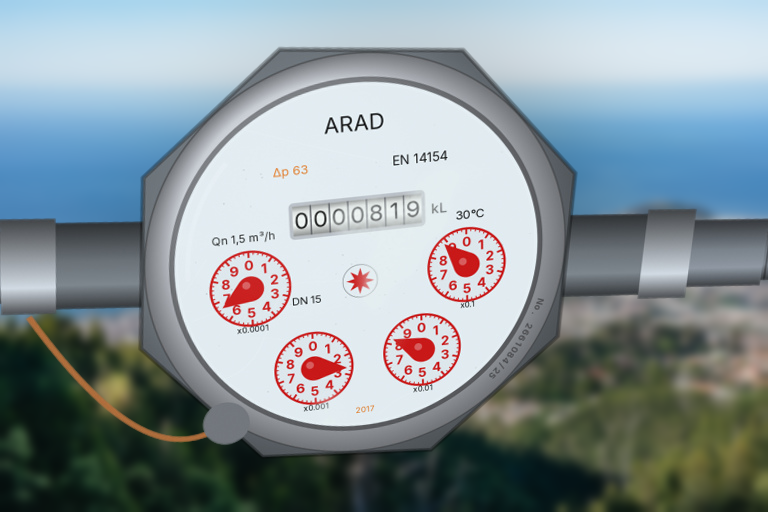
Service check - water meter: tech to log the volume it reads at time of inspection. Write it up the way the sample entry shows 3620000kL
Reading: 819.8826kL
